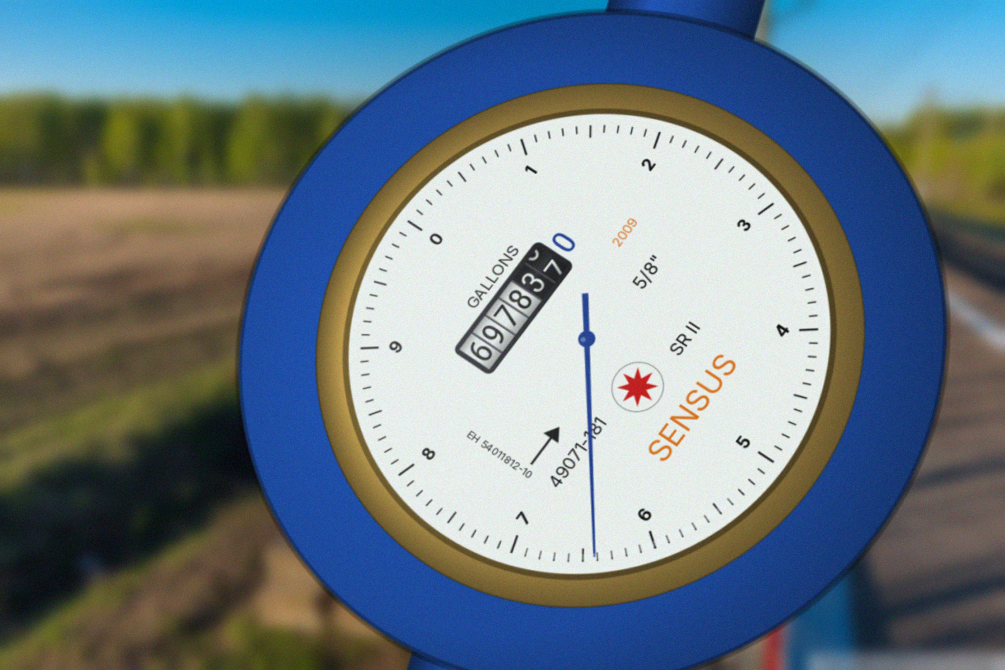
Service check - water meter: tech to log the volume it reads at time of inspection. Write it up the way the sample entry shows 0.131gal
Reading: 6978366.4gal
